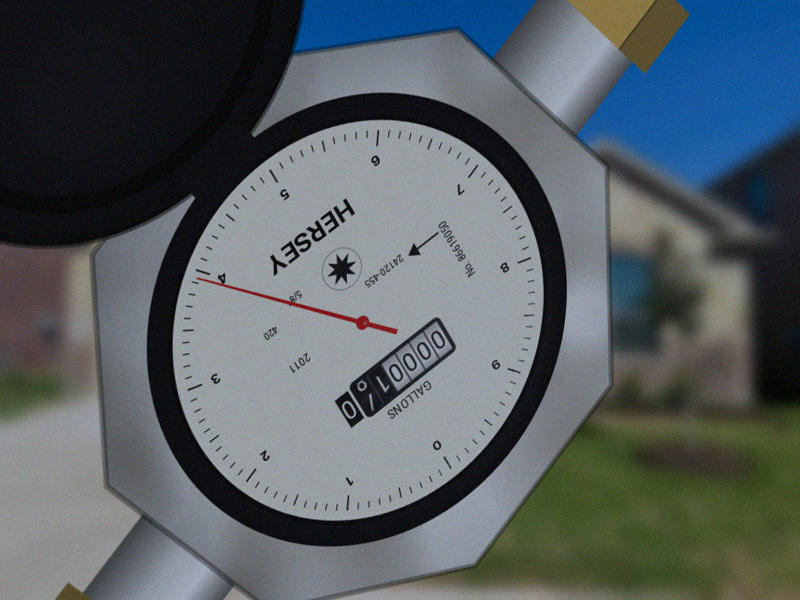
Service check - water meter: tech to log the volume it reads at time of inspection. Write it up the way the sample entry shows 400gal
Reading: 173.9gal
